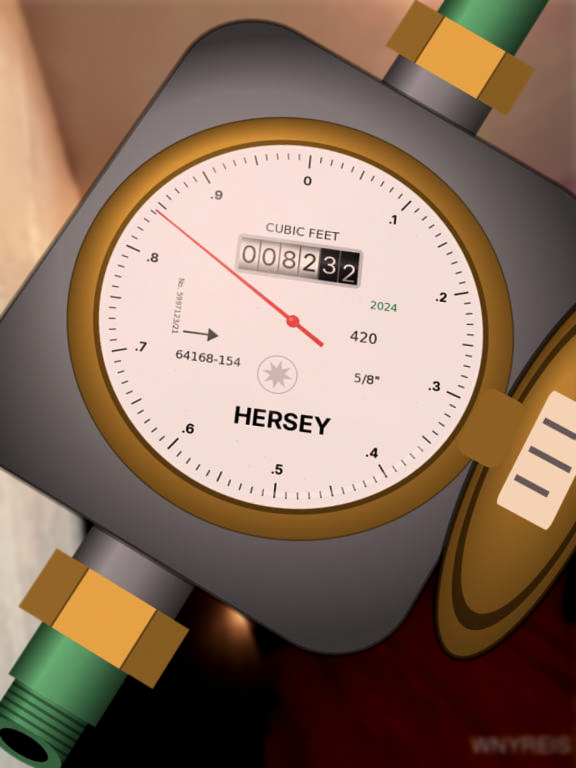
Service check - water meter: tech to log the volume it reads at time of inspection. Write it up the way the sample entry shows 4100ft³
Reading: 8231.84ft³
